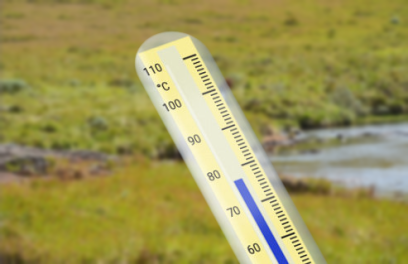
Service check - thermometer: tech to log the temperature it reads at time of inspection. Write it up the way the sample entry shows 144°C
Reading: 77°C
